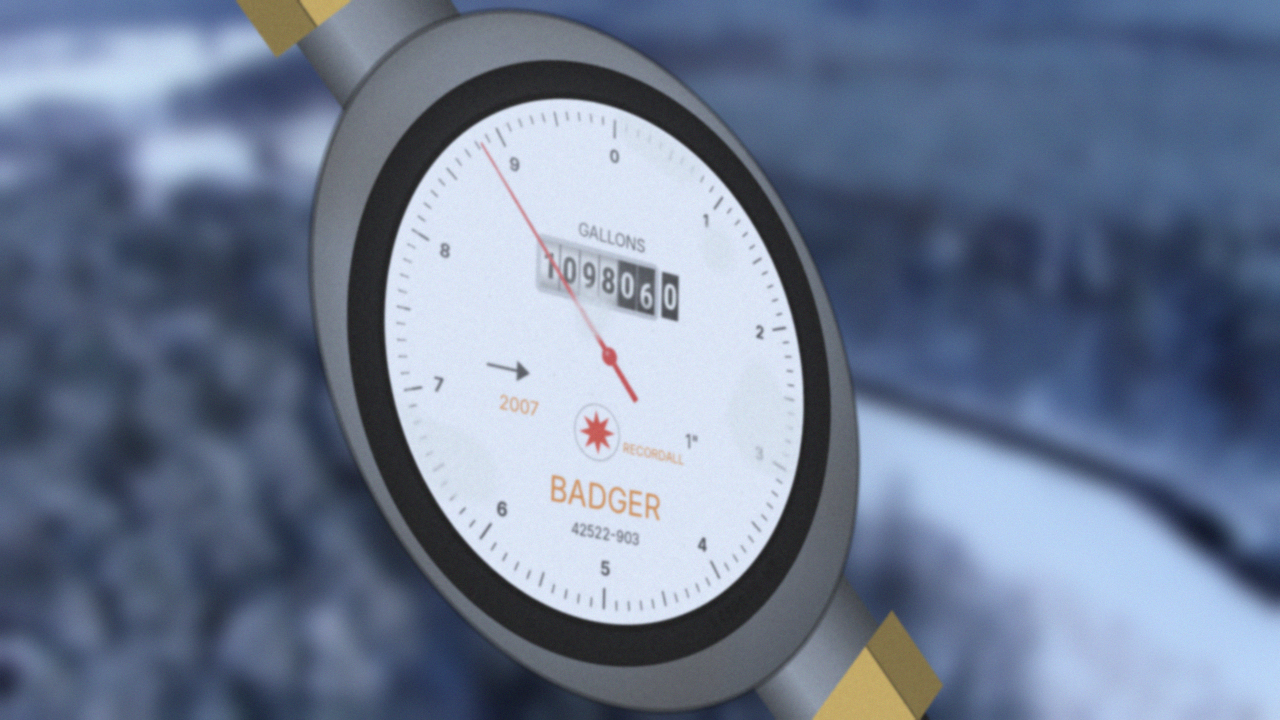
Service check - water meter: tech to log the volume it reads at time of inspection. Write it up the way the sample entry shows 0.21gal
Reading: 1098058.8gal
